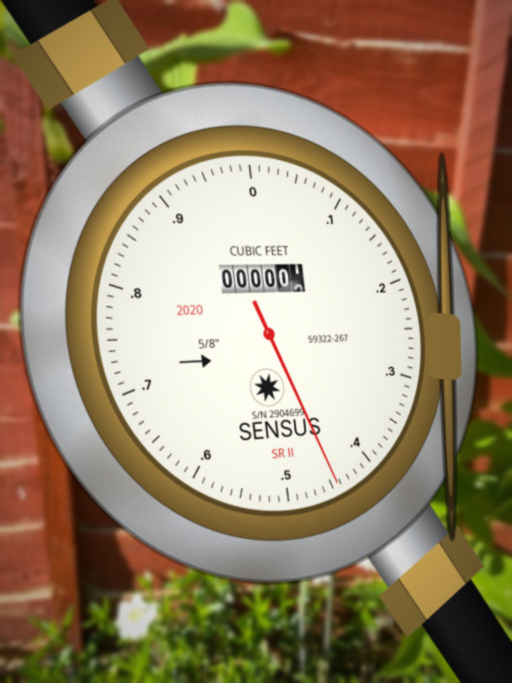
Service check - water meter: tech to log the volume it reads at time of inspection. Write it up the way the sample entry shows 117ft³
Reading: 1.44ft³
